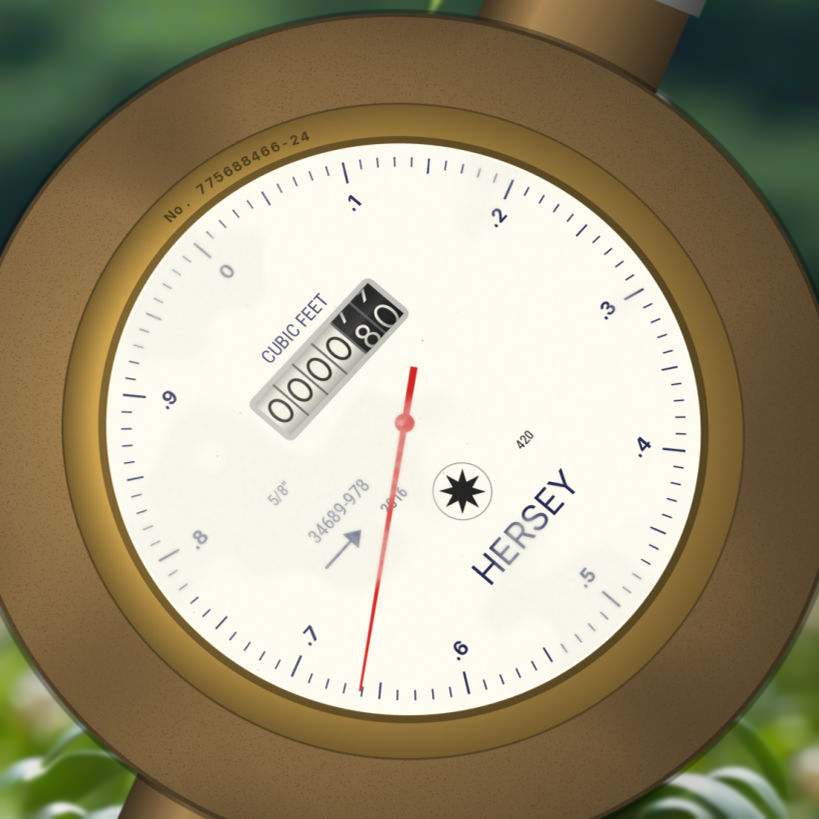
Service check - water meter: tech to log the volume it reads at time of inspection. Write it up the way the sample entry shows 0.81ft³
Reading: 79.66ft³
